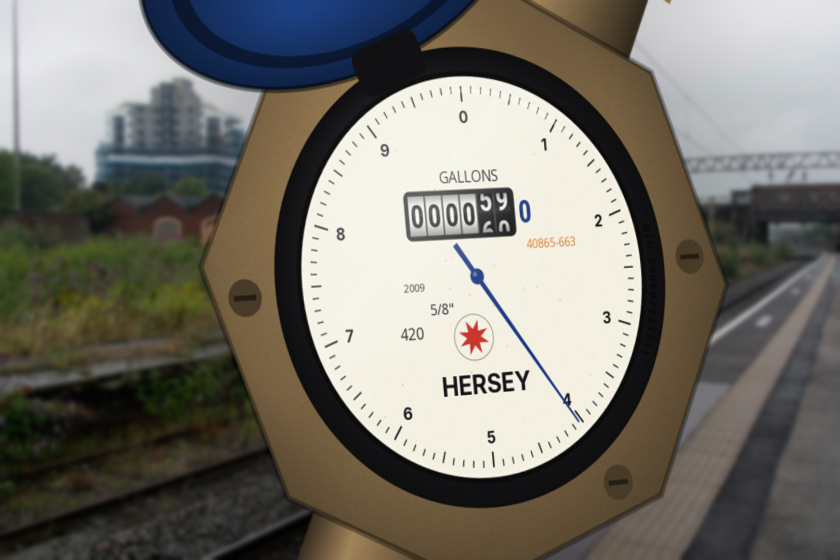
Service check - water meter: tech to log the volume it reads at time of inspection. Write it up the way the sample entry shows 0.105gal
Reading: 594.0gal
